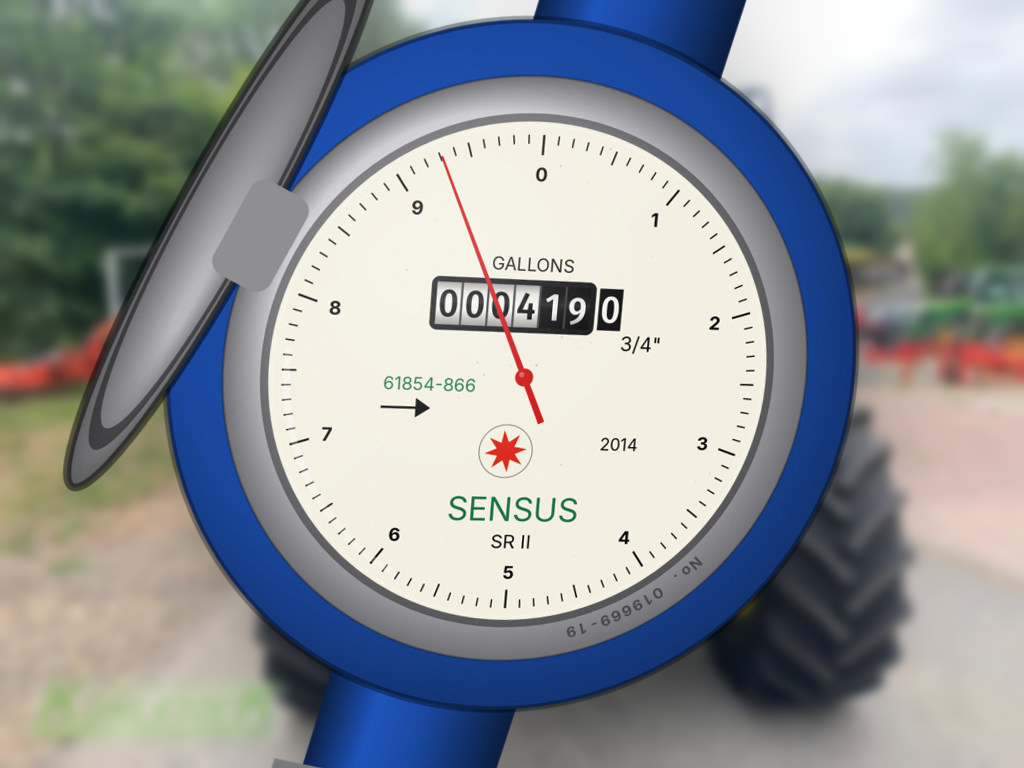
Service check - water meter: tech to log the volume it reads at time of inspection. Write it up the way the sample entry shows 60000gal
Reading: 4189.3gal
